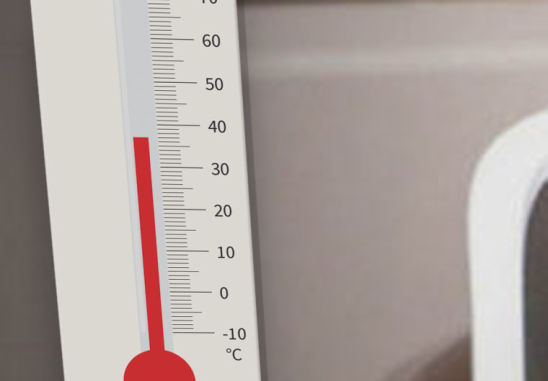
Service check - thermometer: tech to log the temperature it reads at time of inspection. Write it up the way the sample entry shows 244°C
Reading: 37°C
